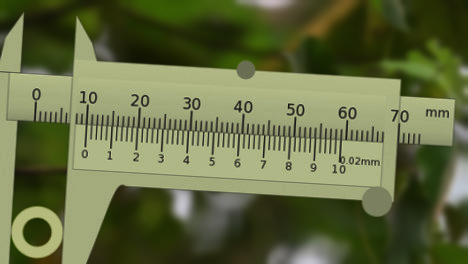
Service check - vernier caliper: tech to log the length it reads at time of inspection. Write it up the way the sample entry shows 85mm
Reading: 10.0mm
